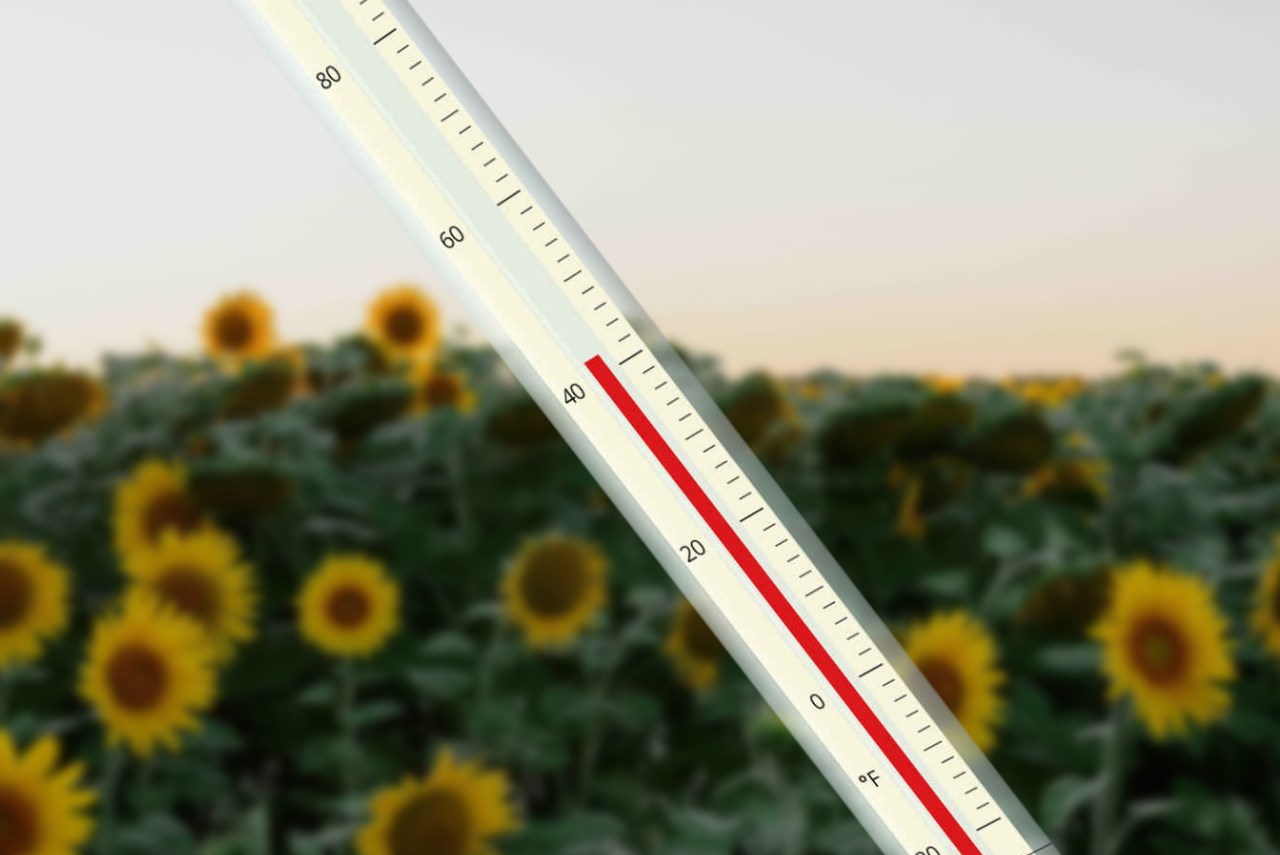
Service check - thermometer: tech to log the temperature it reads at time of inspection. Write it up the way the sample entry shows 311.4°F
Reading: 42°F
